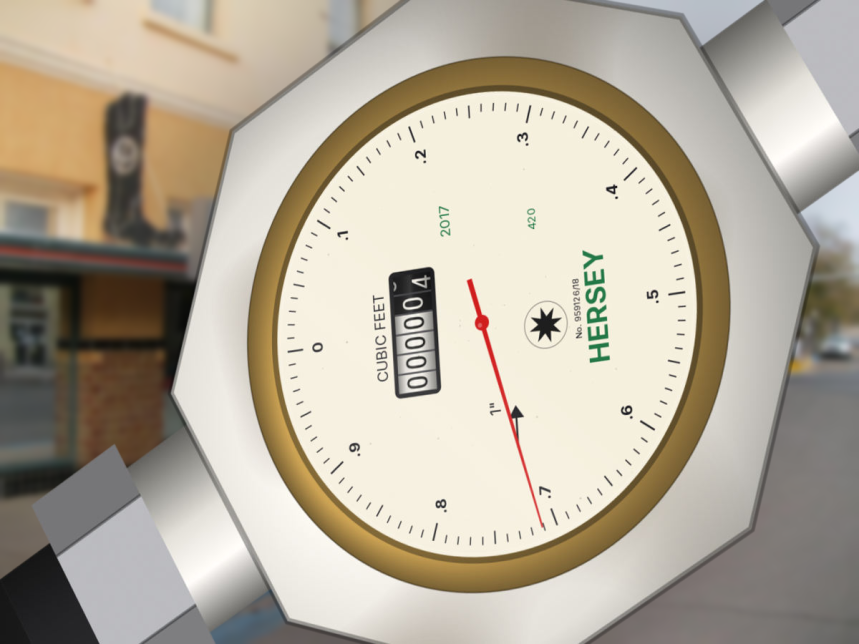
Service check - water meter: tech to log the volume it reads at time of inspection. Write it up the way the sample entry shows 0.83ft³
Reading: 3.71ft³
